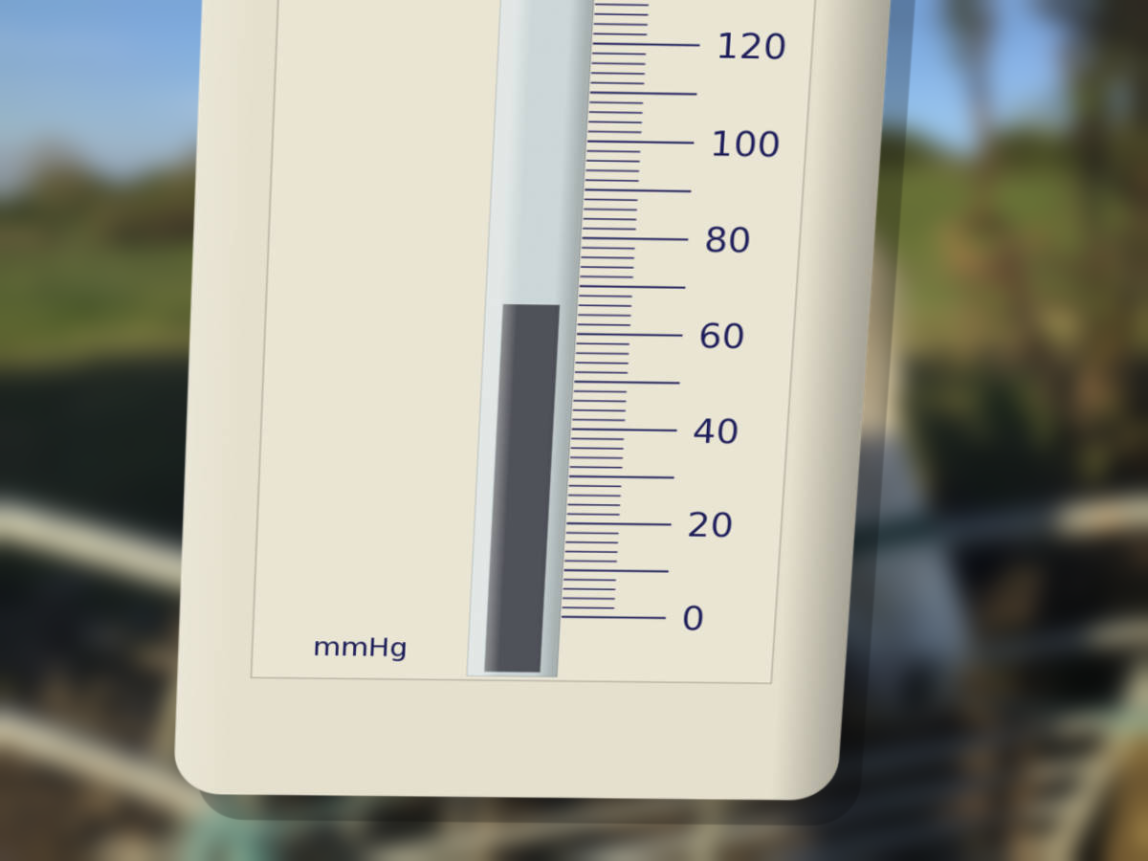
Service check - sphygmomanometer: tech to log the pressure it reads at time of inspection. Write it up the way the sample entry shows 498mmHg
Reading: 66mmHg
